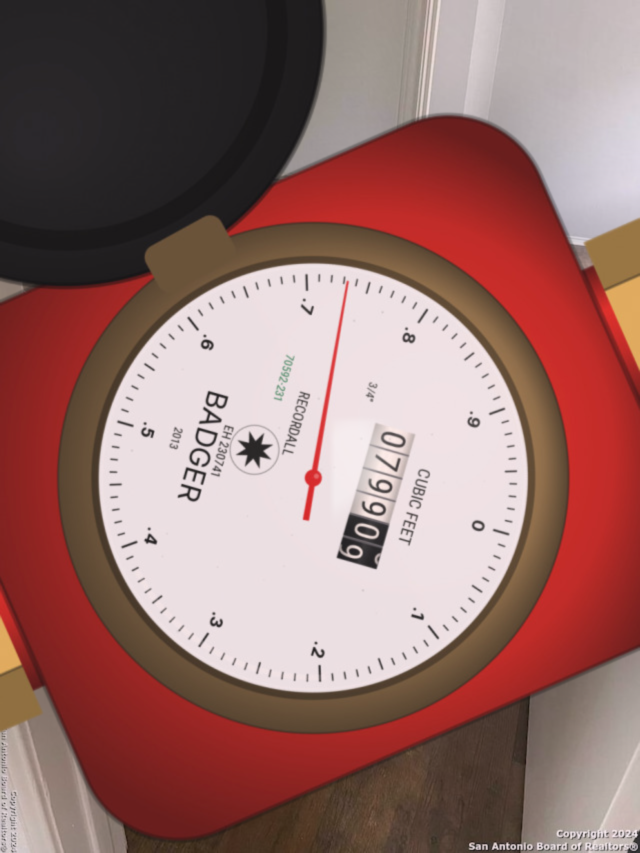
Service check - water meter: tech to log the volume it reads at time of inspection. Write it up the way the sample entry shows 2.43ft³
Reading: 79908.73ft³
